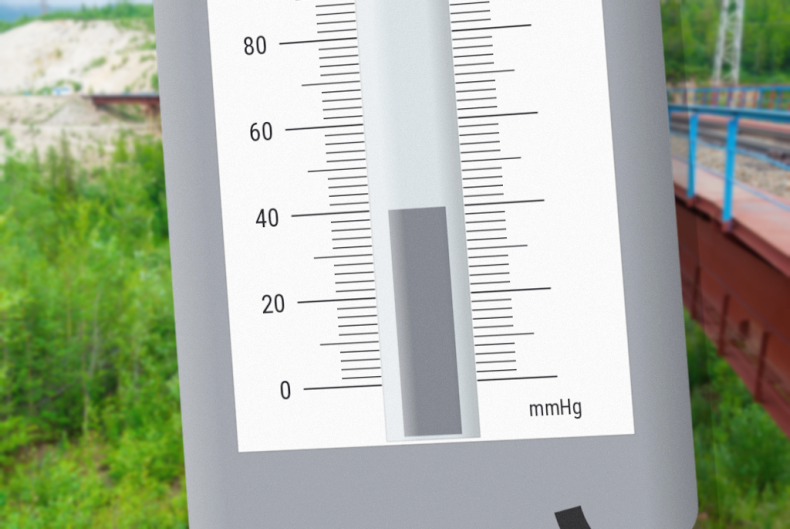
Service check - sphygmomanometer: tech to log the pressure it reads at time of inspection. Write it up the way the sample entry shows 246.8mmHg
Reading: 40mmHg
